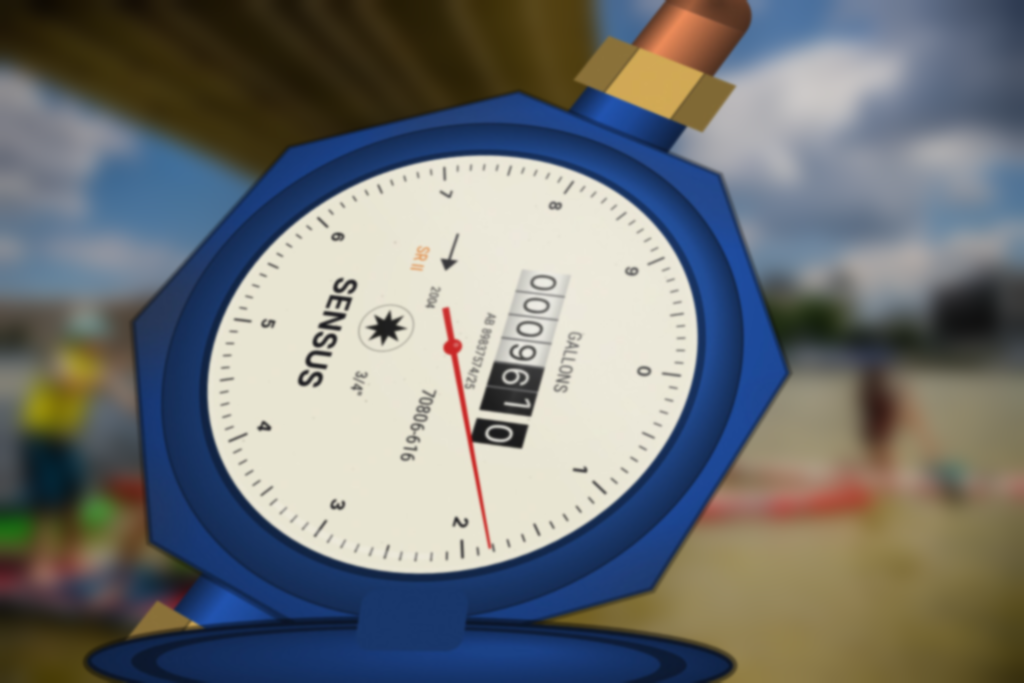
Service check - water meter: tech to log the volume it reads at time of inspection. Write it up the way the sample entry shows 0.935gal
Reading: 9611.8gal
